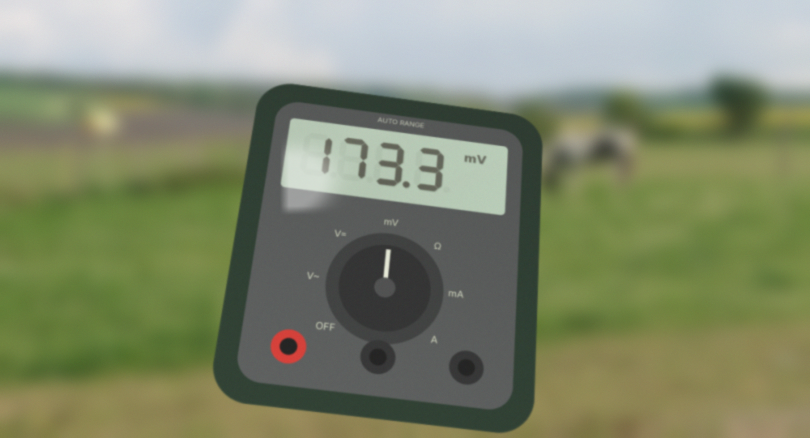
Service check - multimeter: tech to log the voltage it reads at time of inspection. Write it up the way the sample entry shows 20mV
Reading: 173.3mV
